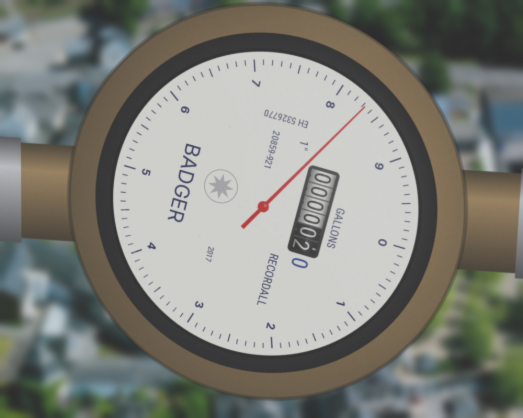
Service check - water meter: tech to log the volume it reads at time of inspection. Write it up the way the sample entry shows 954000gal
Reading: 18.3gal
